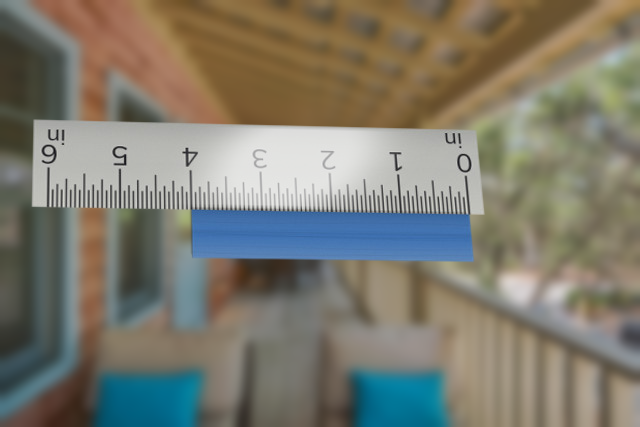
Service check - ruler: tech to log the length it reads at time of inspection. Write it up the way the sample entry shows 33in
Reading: 4in
